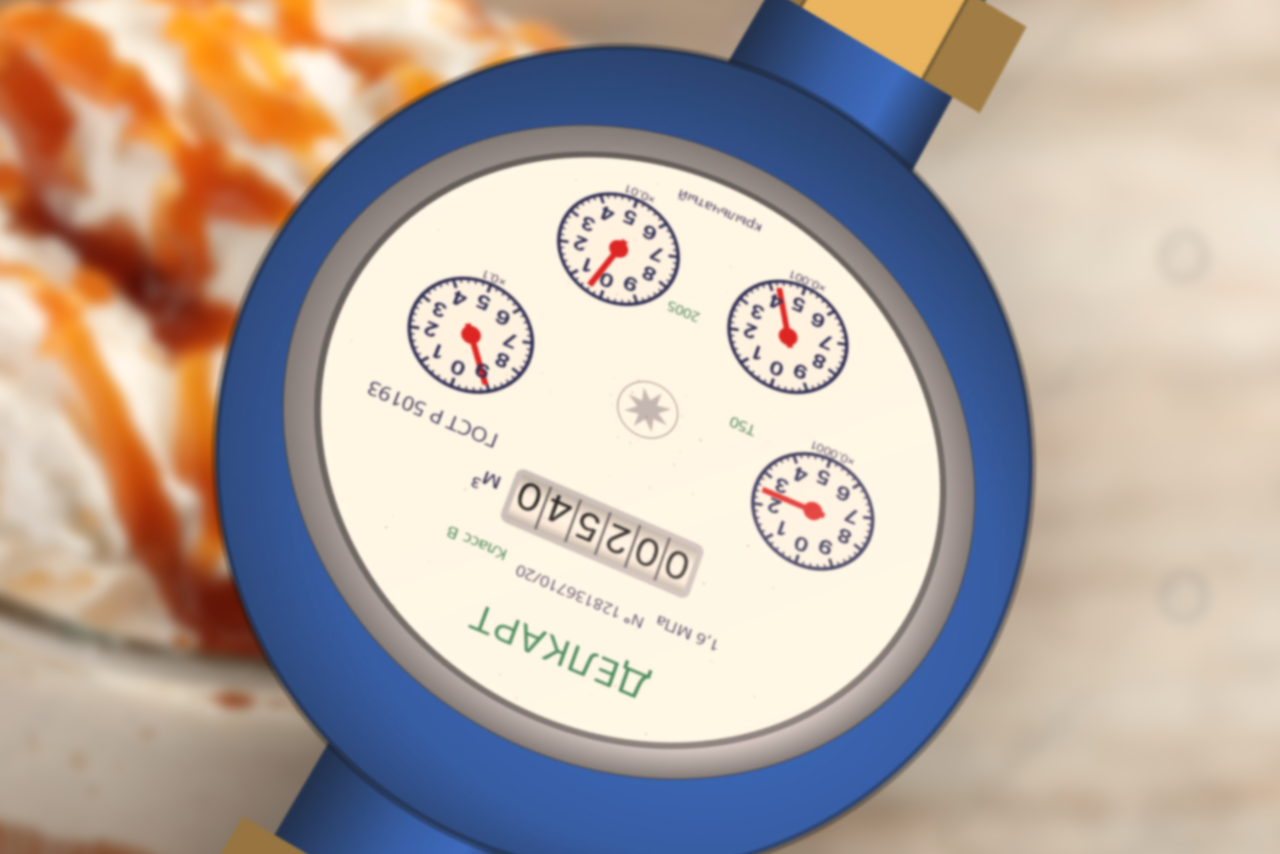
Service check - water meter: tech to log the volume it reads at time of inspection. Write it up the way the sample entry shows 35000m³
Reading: 2539.9042m³
